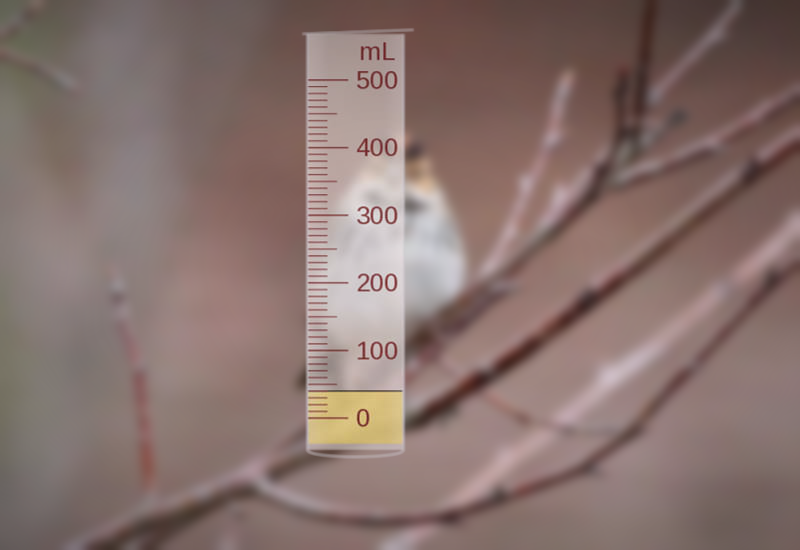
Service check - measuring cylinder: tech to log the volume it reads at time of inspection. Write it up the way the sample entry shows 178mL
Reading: 40mL
